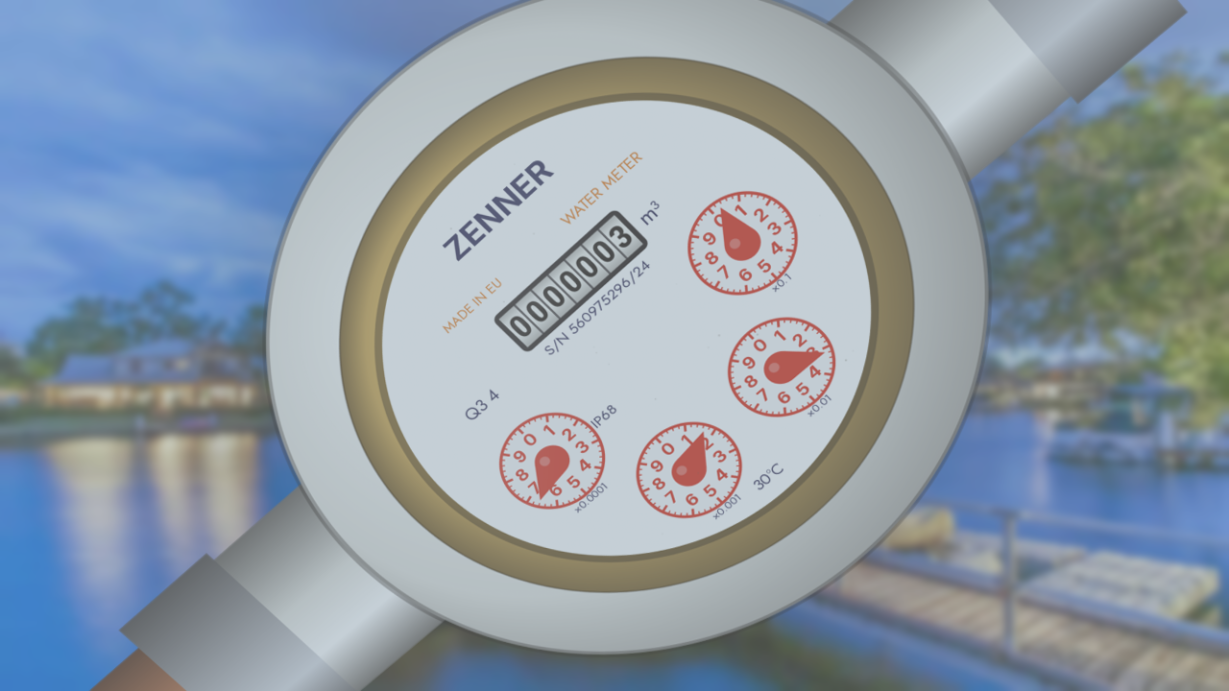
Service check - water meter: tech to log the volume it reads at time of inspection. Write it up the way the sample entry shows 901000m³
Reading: 3.0316m³
